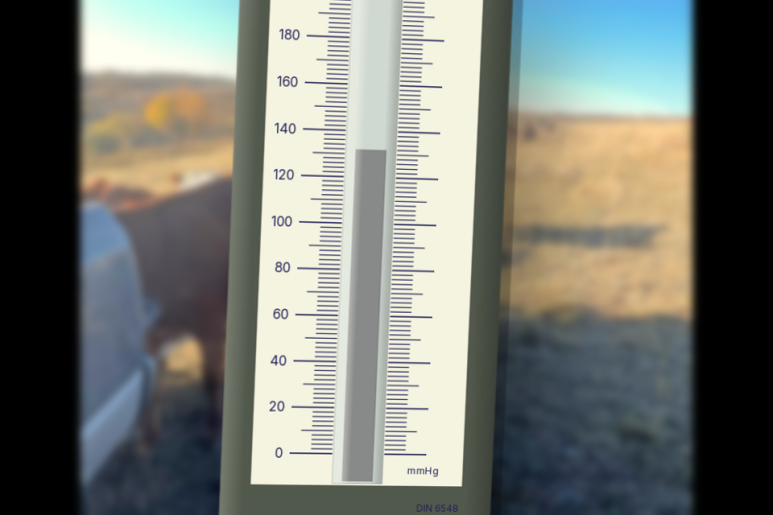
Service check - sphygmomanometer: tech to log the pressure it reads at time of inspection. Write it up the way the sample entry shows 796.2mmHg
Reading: 132mmHg
